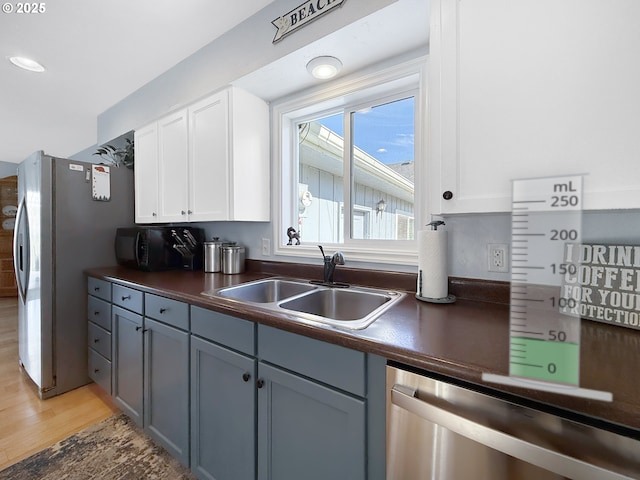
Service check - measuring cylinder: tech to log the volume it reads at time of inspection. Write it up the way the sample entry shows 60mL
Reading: 40mL
